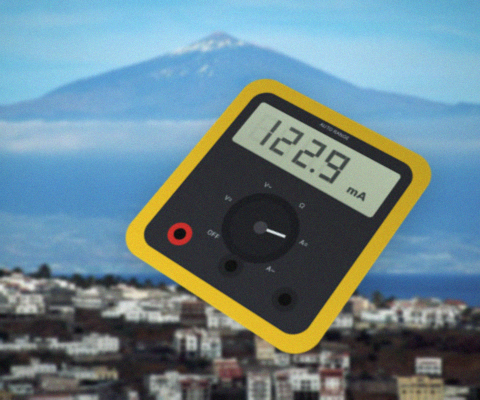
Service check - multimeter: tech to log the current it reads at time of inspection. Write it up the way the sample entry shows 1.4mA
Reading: 122.9mA
